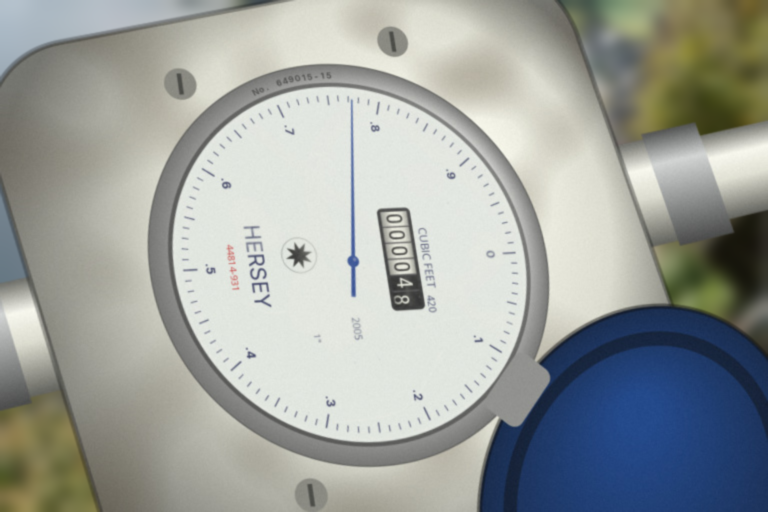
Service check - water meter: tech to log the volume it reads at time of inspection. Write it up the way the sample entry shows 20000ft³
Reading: 47.77ft³
